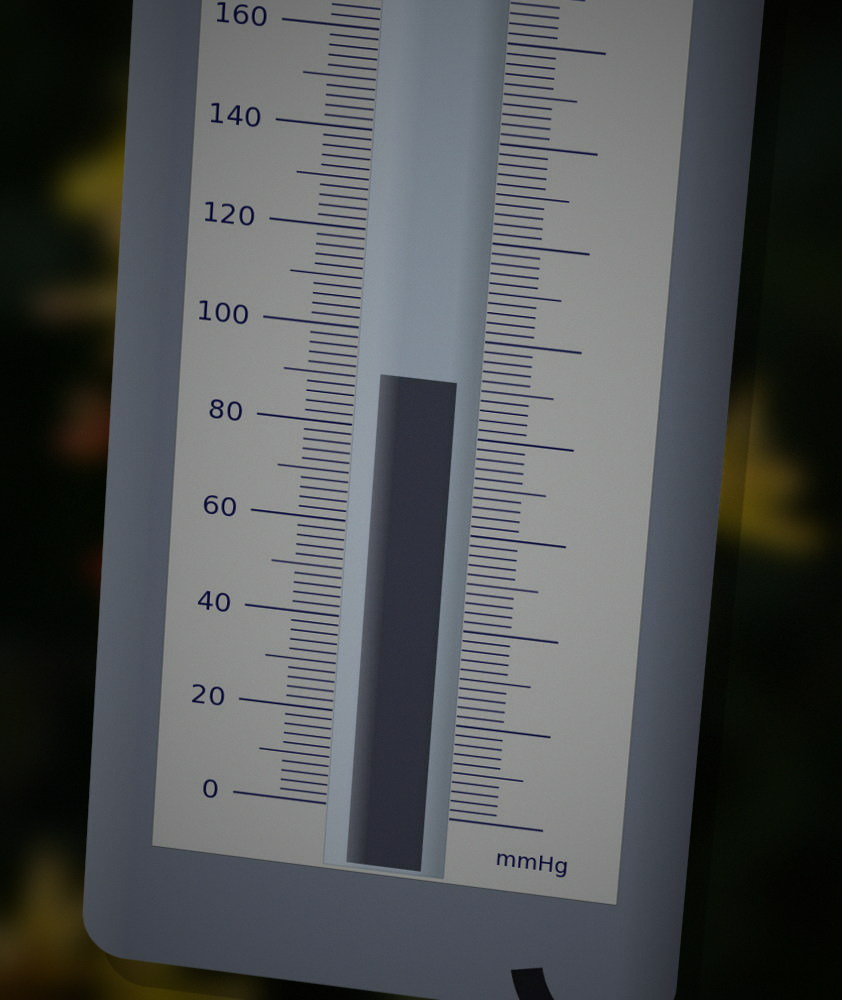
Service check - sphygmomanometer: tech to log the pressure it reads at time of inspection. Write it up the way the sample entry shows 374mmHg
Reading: 91mmHg
